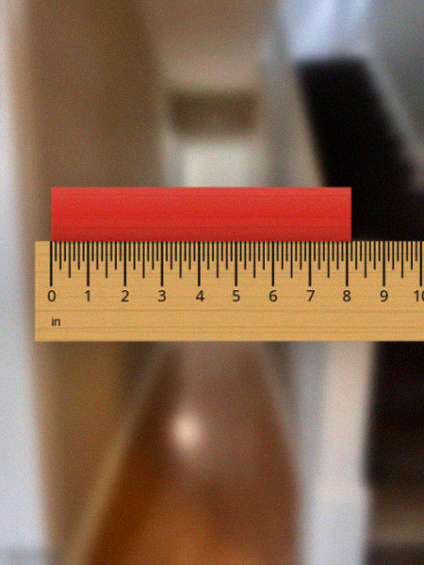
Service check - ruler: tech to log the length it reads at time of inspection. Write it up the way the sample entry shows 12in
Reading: 8.125in
